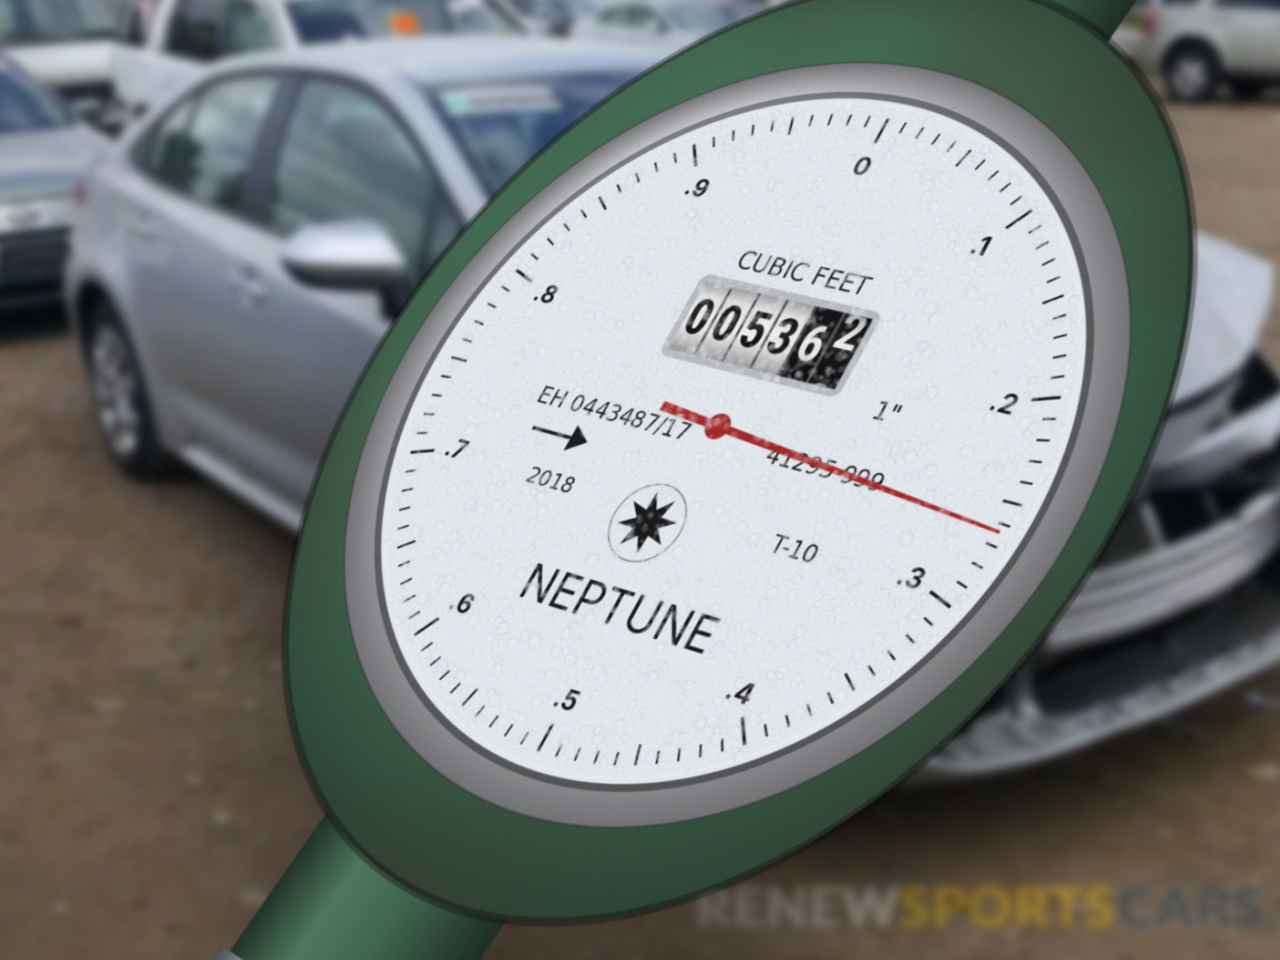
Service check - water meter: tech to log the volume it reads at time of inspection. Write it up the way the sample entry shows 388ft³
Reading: 5362.26ft³
